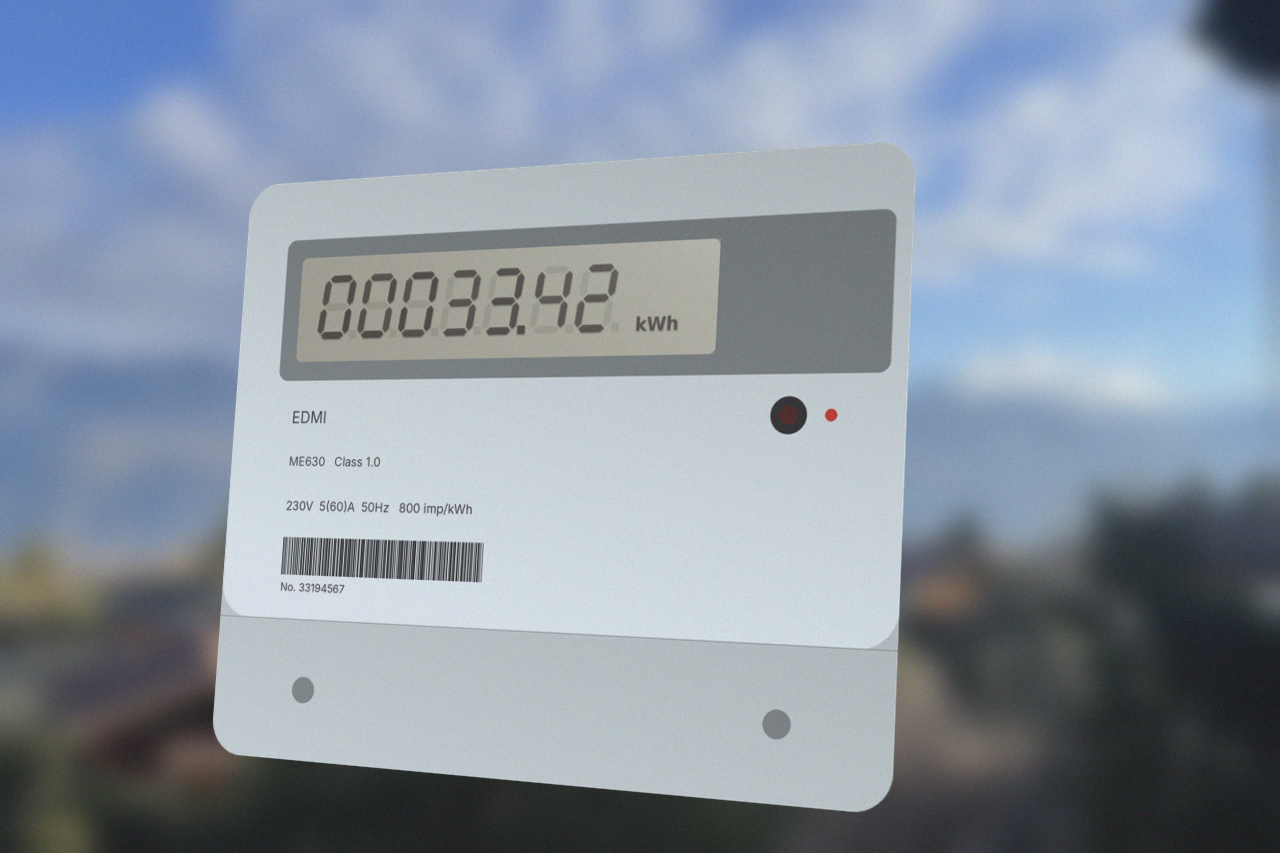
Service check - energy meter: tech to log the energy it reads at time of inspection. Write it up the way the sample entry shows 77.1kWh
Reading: 33.42kWh
